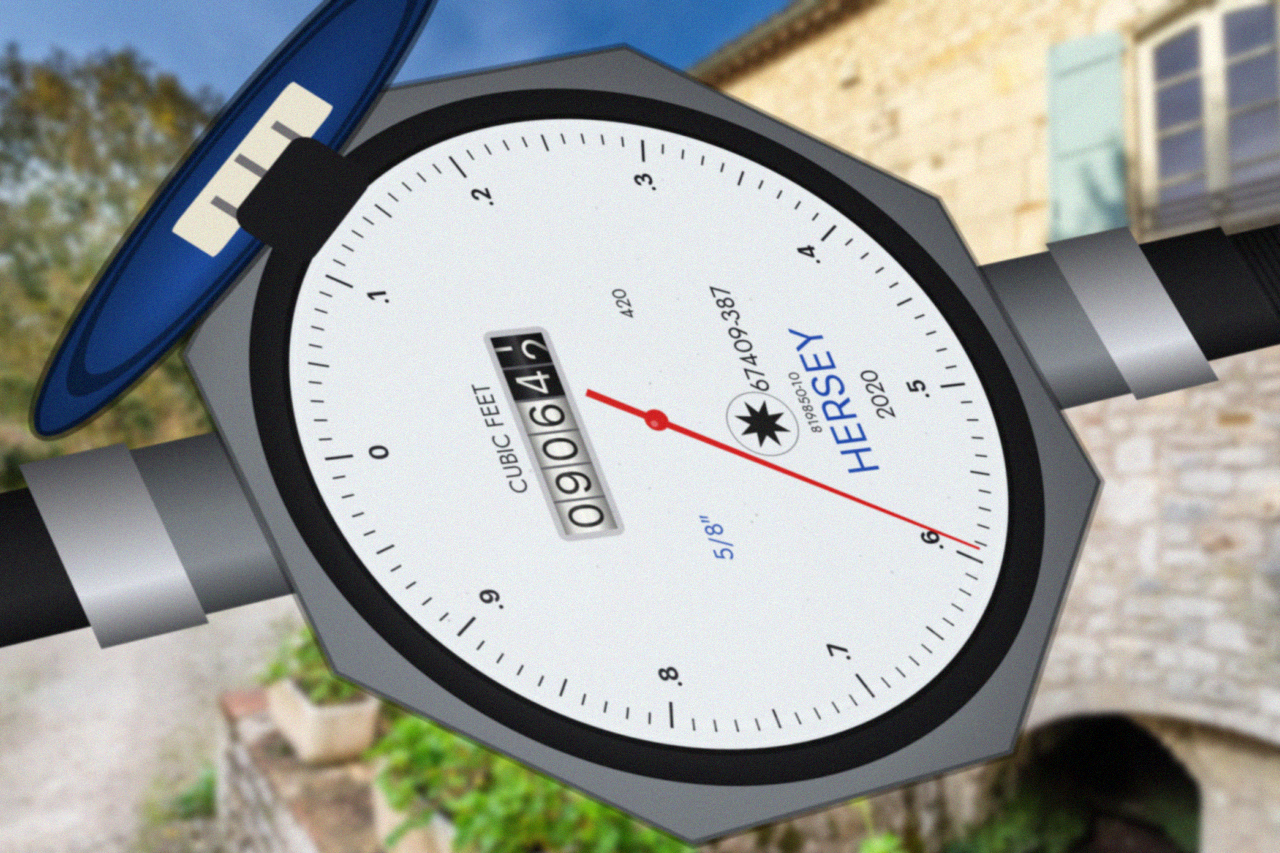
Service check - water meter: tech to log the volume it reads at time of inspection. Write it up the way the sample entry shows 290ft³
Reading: 90641.59ft³
